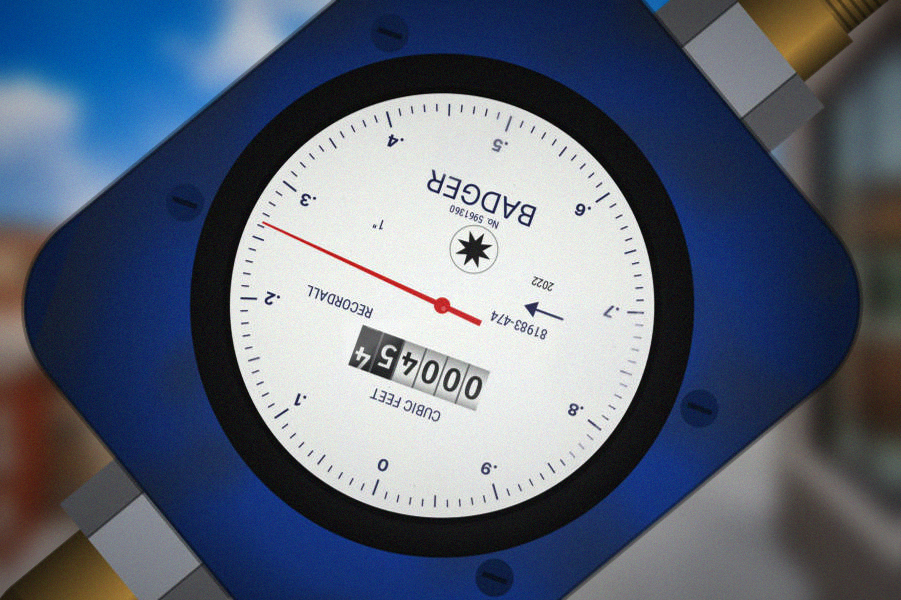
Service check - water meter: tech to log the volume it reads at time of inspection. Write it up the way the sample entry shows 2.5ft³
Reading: 454.26ft³
